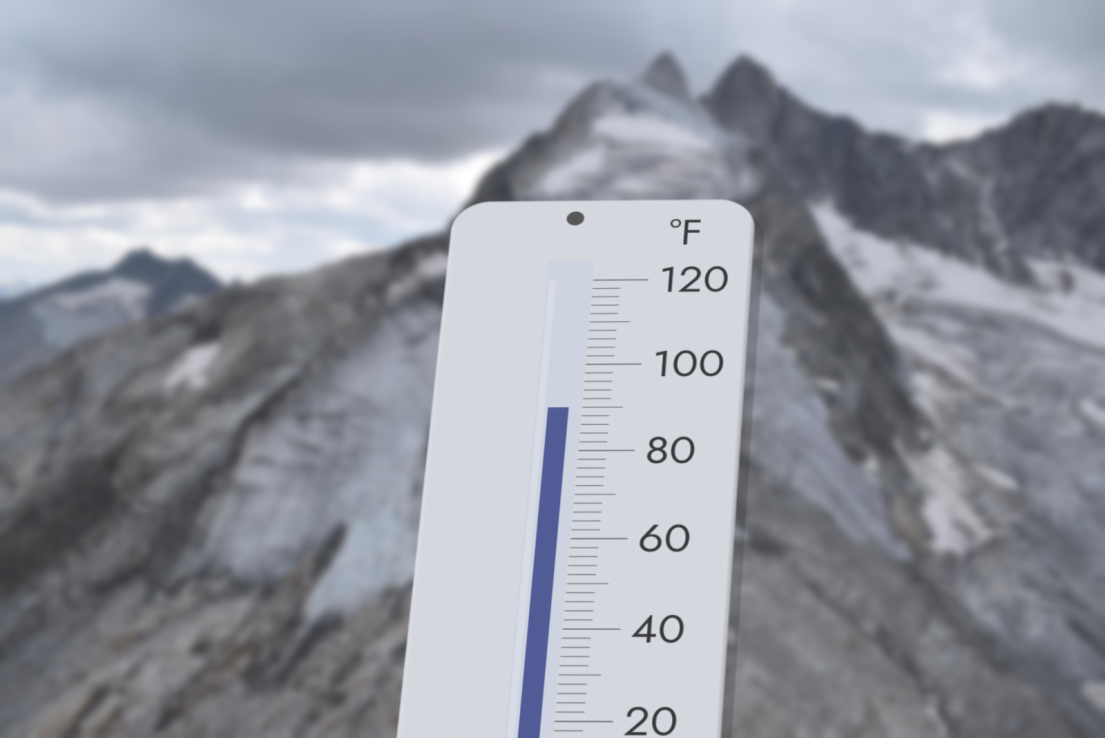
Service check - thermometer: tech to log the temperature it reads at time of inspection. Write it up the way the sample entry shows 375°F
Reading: 90°F
